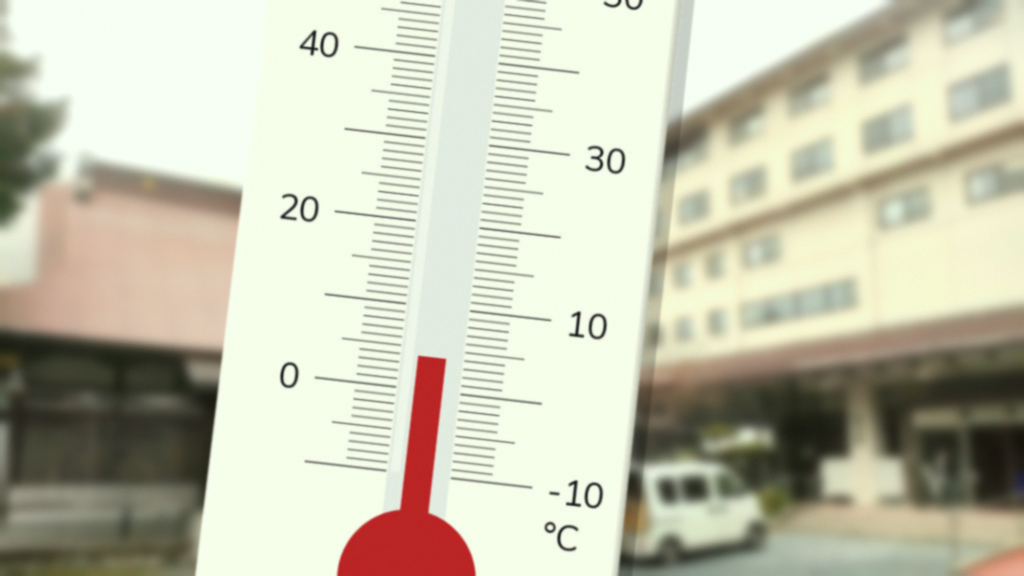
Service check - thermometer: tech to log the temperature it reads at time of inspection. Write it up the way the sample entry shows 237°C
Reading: 4°C
